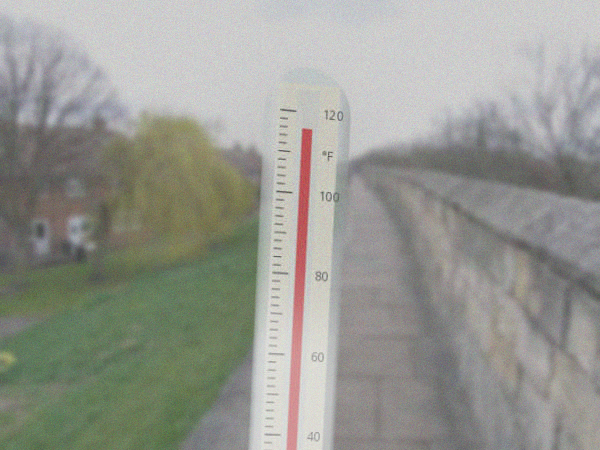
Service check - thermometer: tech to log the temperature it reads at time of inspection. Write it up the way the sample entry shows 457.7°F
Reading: 116°F
